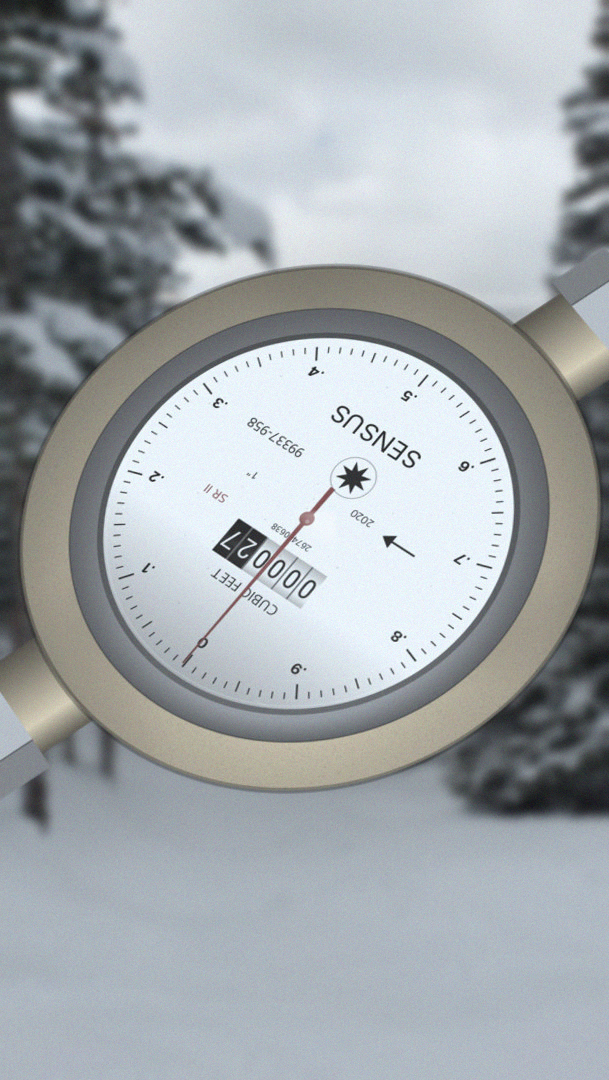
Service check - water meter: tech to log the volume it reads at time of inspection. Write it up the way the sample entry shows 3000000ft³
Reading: 27.00ft³
